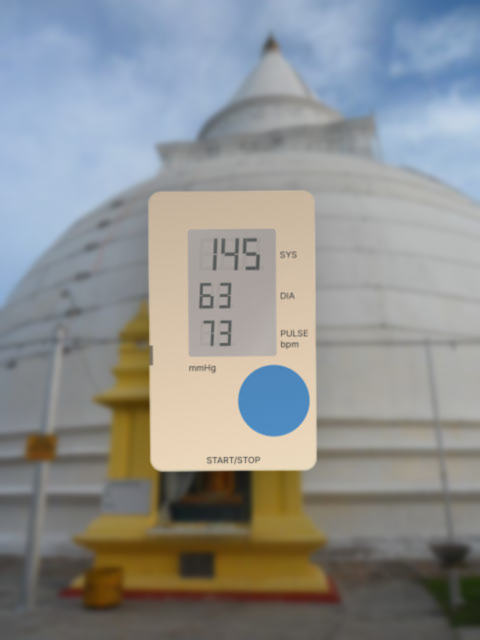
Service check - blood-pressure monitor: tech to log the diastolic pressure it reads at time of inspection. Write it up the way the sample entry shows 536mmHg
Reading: 63mmHg
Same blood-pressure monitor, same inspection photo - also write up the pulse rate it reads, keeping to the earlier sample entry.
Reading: 73bpm
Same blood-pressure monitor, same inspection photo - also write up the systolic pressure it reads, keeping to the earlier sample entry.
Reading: 145mmHg
